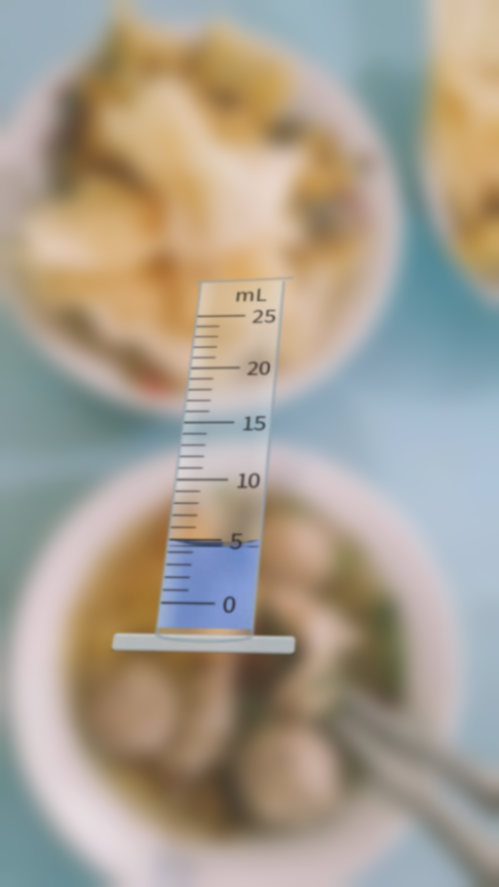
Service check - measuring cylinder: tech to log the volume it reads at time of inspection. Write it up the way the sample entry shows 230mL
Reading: 4.5mL
